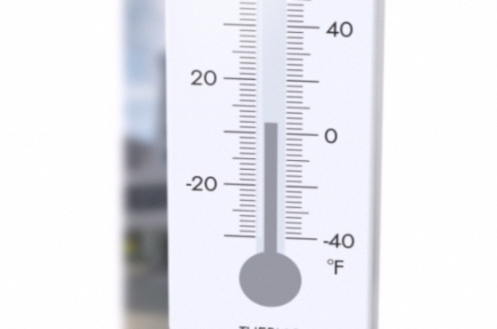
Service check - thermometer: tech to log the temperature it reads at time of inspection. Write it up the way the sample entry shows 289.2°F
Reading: 4°F
